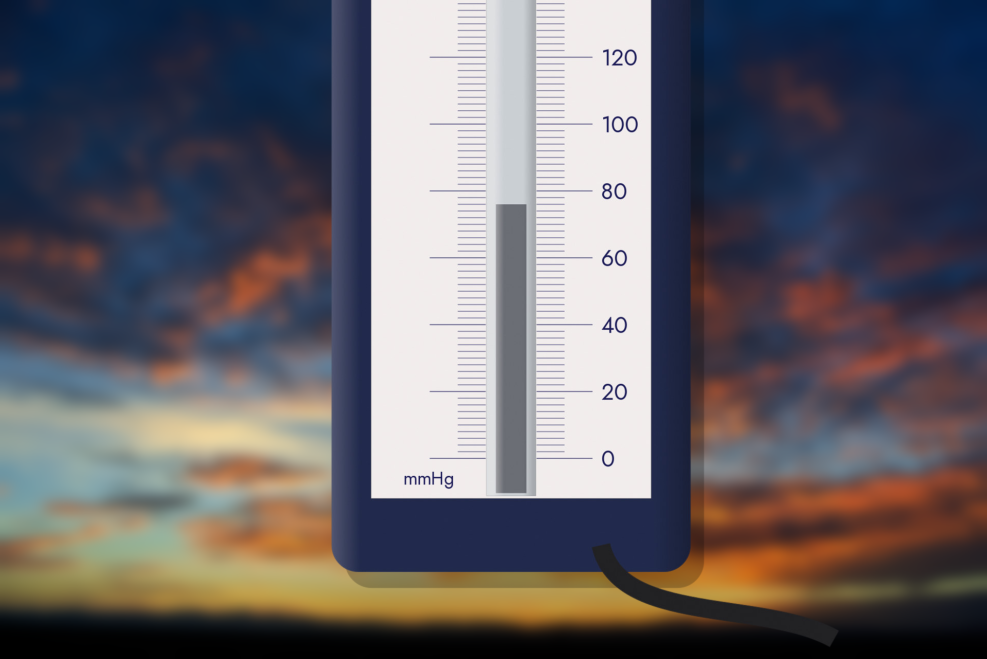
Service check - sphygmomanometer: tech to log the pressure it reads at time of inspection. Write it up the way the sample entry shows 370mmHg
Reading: 76mmHg
